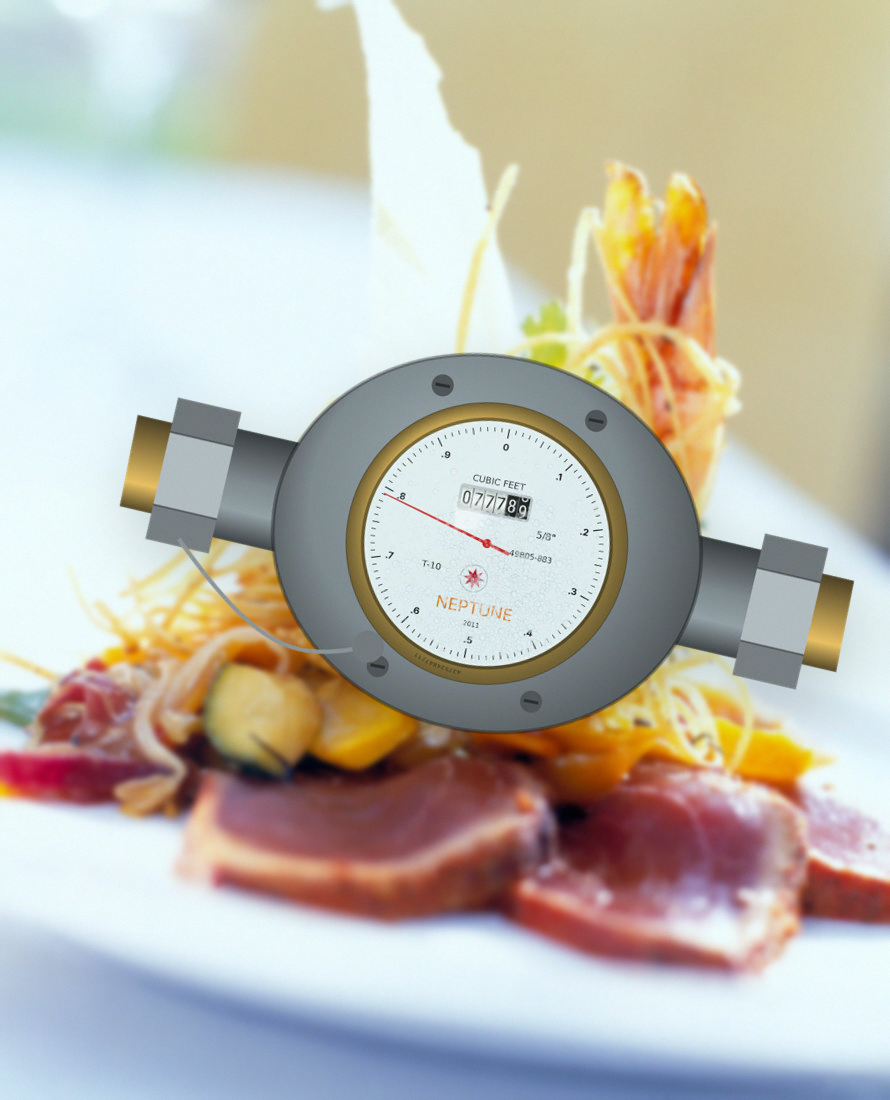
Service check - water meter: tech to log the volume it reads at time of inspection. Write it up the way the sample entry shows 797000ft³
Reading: 77788.79ft³
